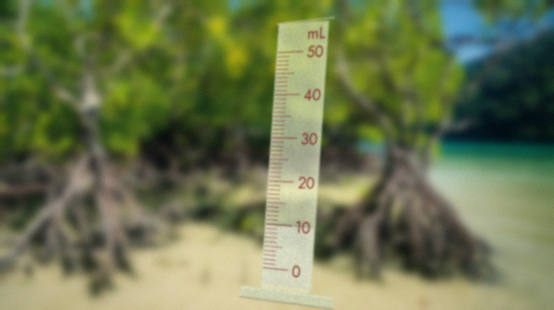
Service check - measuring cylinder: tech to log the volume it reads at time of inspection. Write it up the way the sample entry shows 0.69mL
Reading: 10mL
